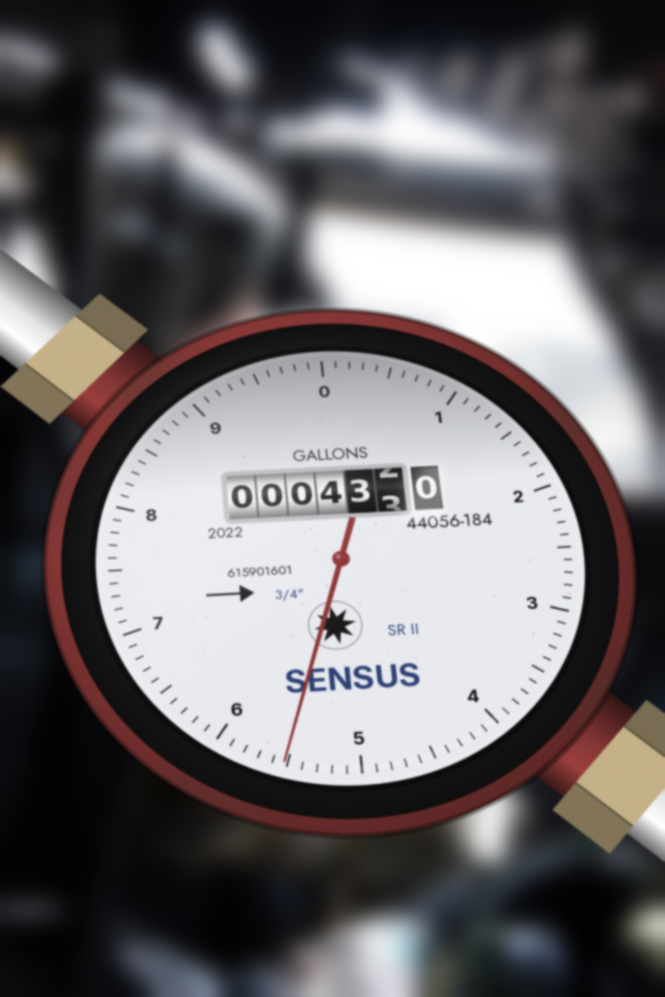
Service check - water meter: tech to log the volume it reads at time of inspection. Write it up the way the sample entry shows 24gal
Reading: 4325.5gal
